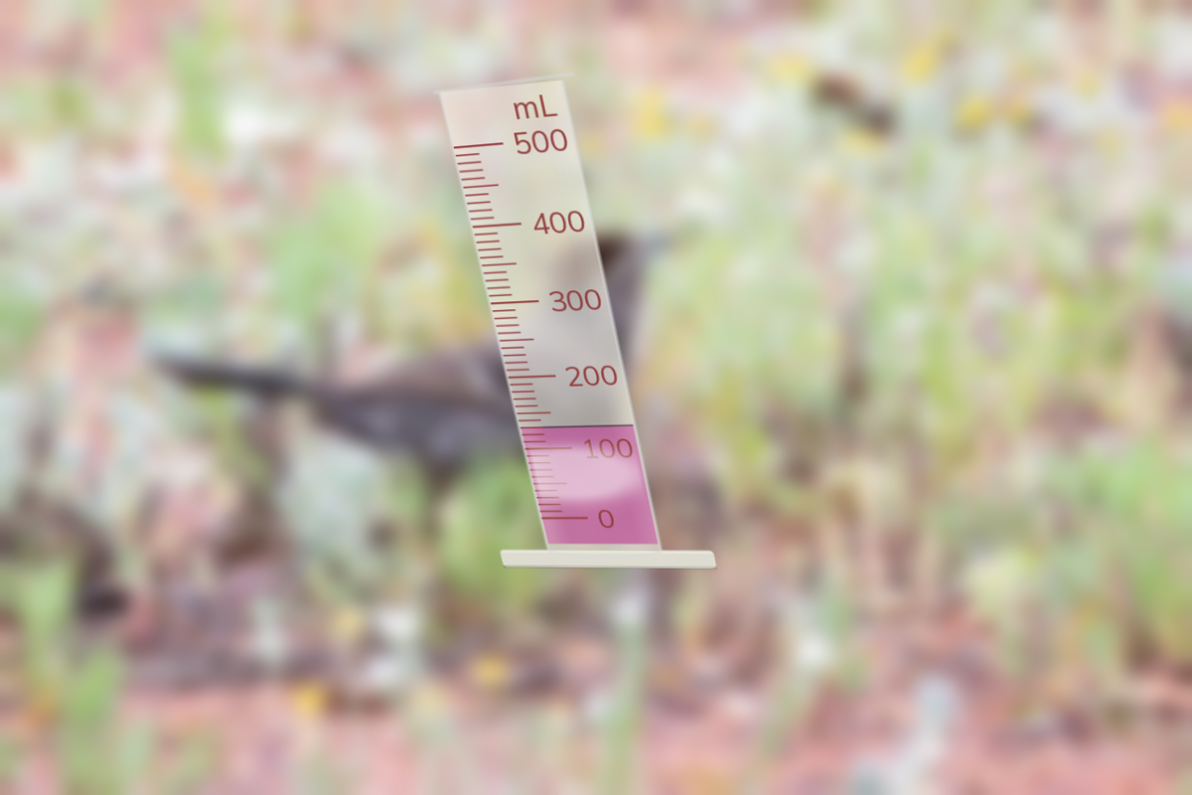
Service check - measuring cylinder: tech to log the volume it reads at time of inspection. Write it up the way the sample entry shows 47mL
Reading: 130mL
